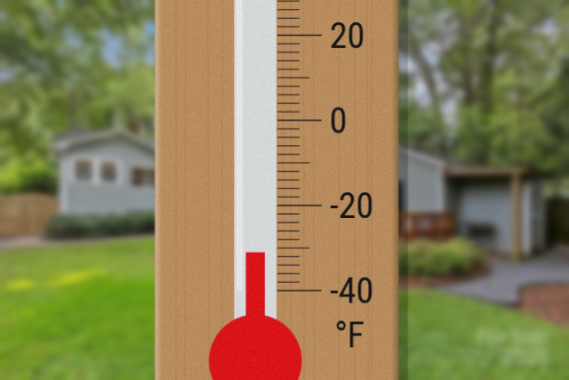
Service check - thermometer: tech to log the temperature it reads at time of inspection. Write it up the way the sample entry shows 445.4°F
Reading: -31°F
